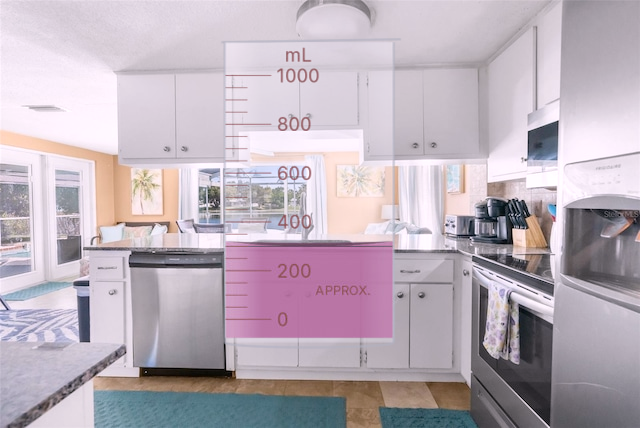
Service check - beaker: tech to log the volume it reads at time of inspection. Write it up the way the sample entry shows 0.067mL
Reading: 300mL
